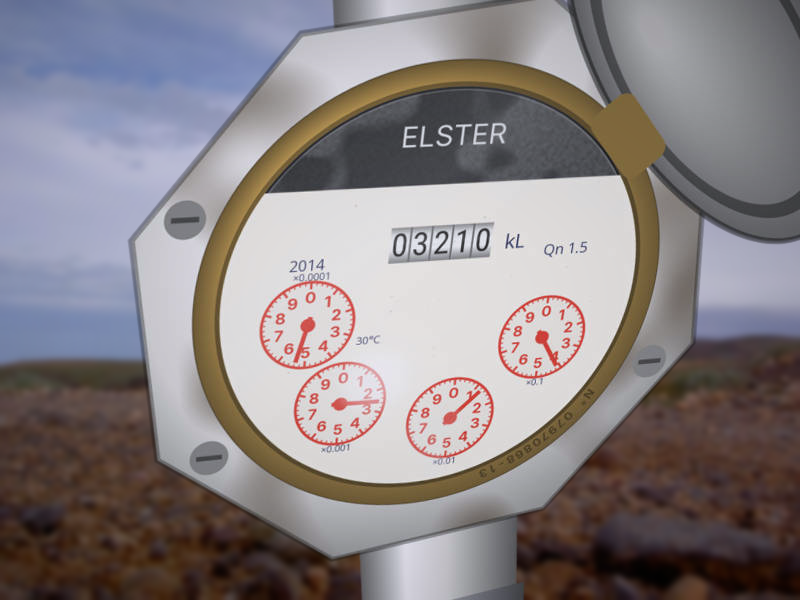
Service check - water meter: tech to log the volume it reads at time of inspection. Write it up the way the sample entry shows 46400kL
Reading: 3210.4125kL
